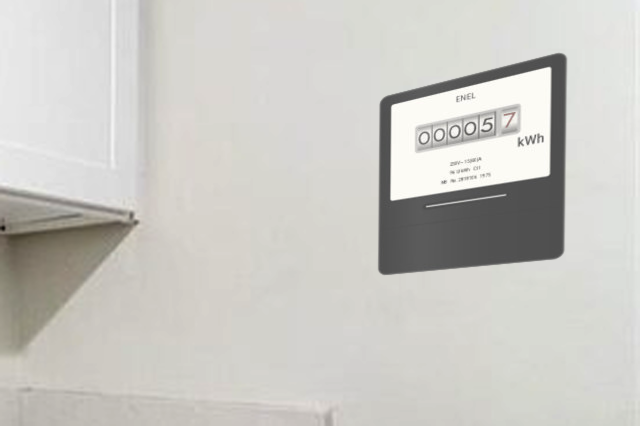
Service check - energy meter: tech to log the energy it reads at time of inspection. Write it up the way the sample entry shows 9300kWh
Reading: 5.7kWh
